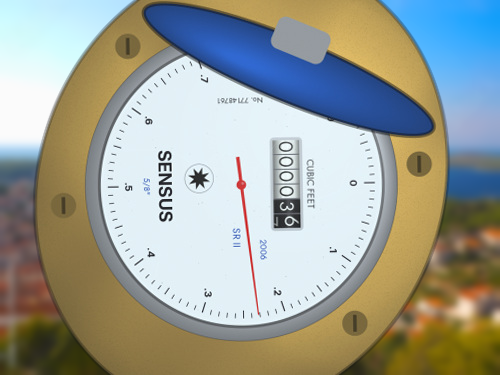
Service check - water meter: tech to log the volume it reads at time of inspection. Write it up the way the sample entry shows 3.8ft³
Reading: 36.23ft³
